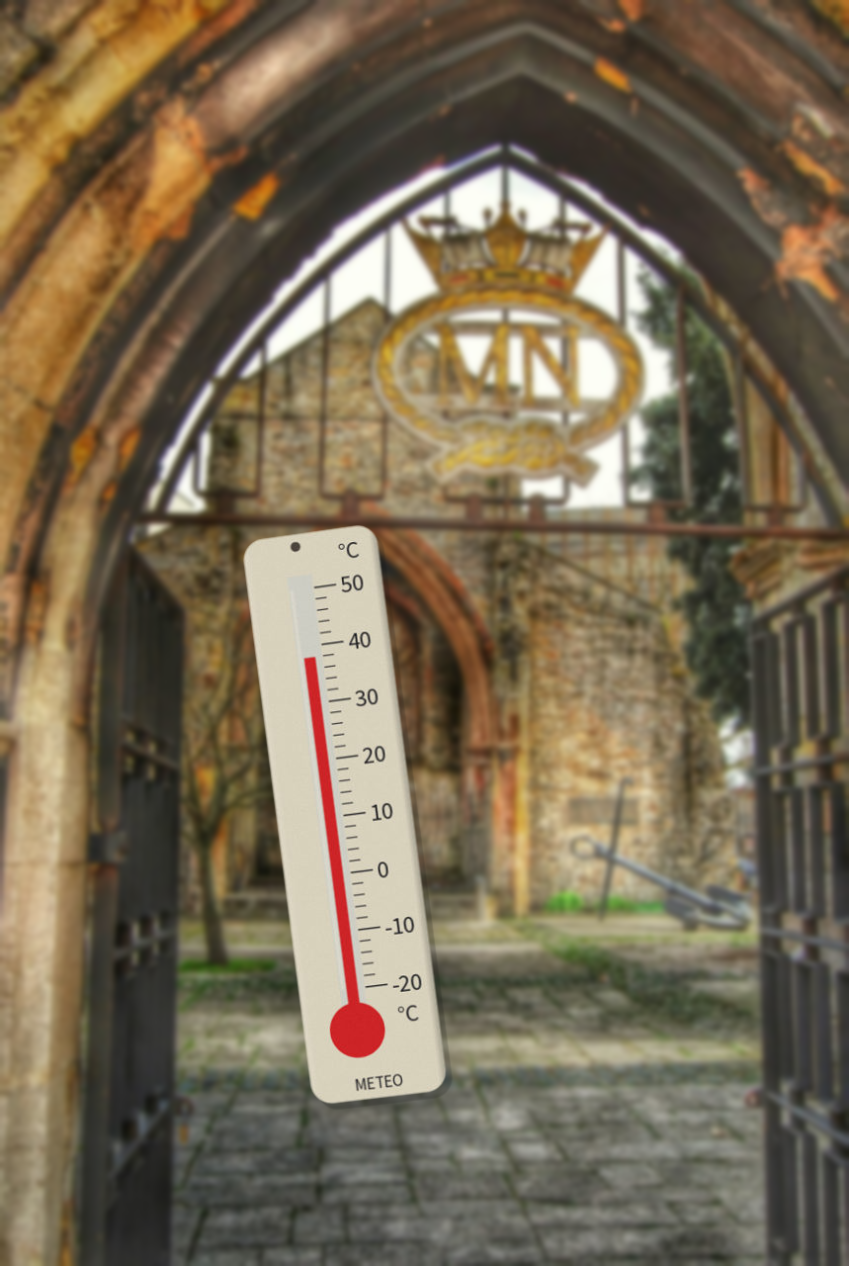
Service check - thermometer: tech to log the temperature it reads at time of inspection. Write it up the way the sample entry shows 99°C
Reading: 38°C
